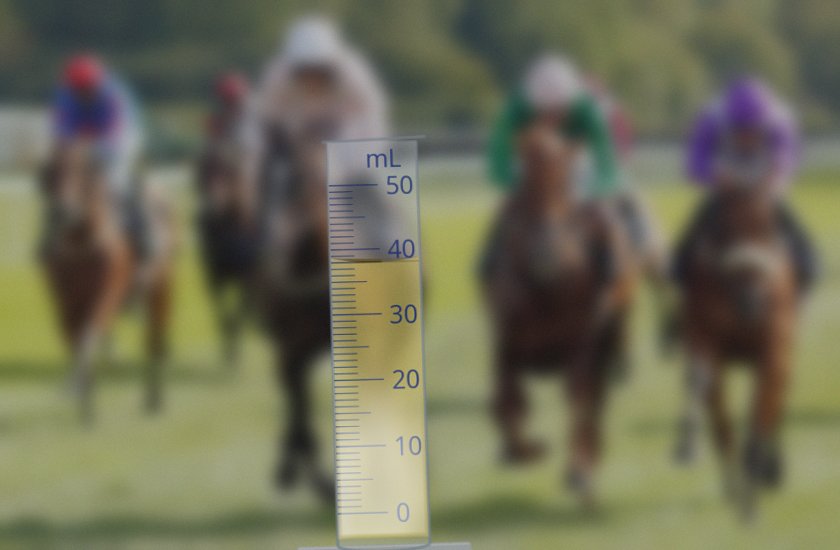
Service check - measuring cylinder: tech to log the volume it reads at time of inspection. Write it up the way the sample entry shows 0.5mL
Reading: 38mL
